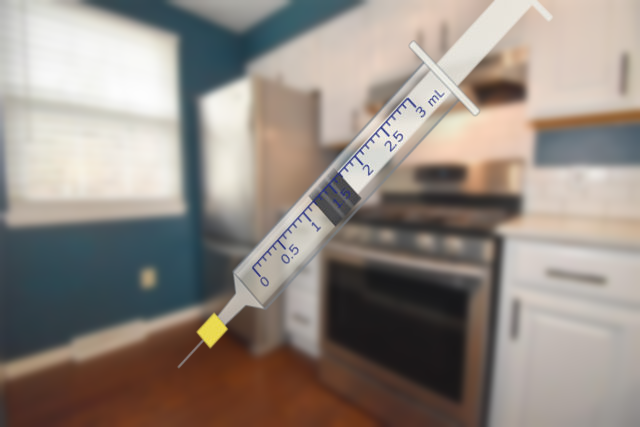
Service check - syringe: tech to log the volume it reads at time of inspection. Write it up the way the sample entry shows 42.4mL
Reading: 1.2mL
